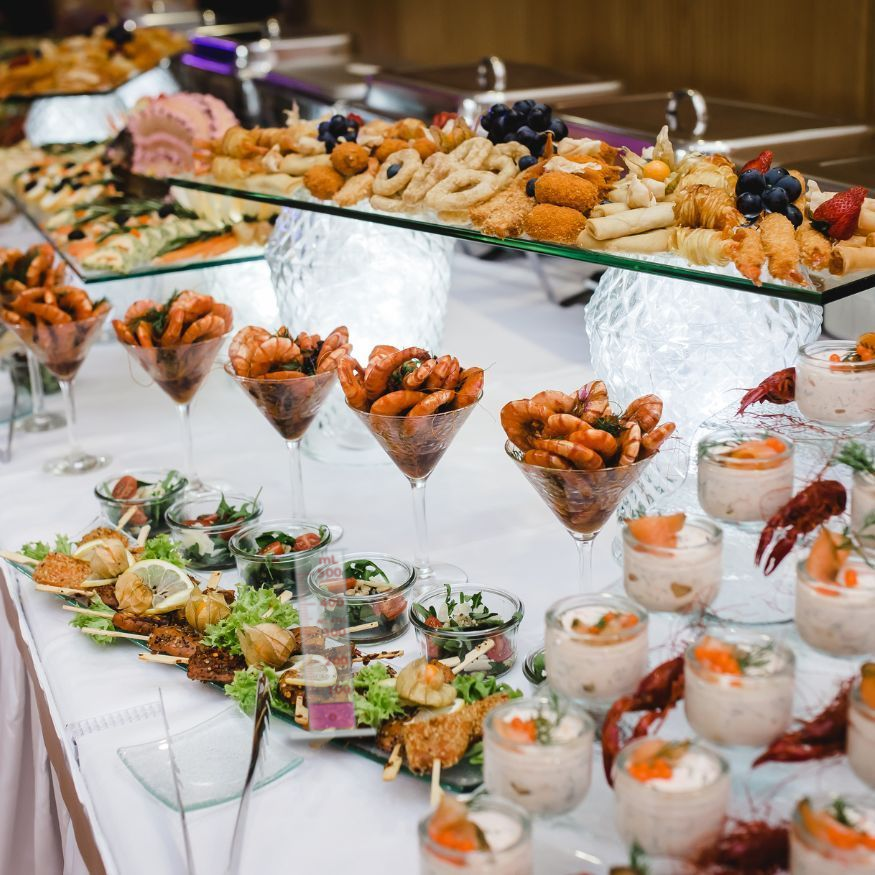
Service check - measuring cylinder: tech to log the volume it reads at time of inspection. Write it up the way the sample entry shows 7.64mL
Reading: 50mL
